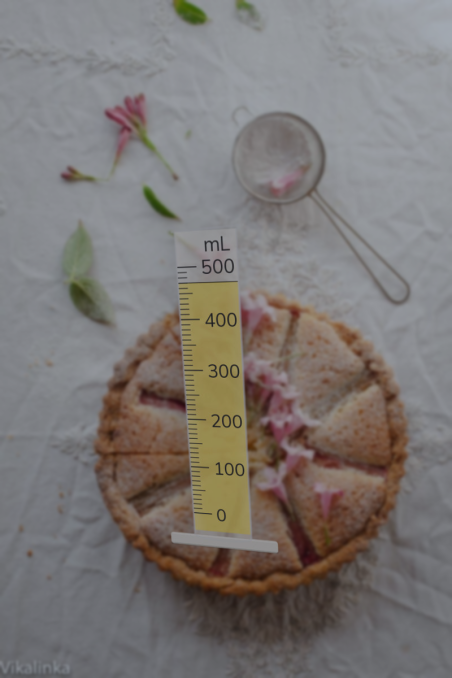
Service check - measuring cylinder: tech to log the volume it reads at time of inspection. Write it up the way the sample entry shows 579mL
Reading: 470mL
